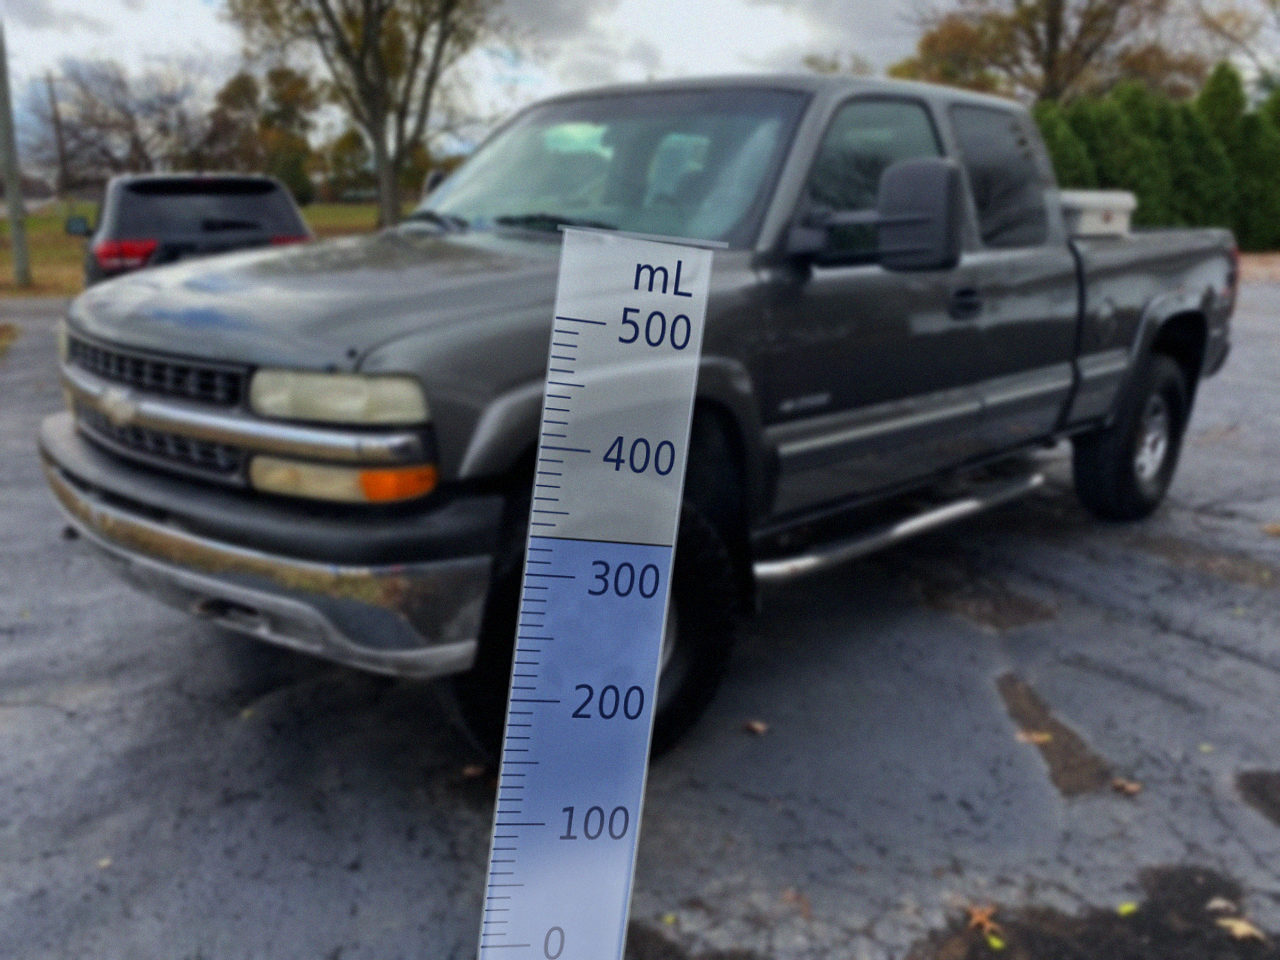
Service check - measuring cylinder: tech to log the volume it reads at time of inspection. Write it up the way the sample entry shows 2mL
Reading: 330mL
